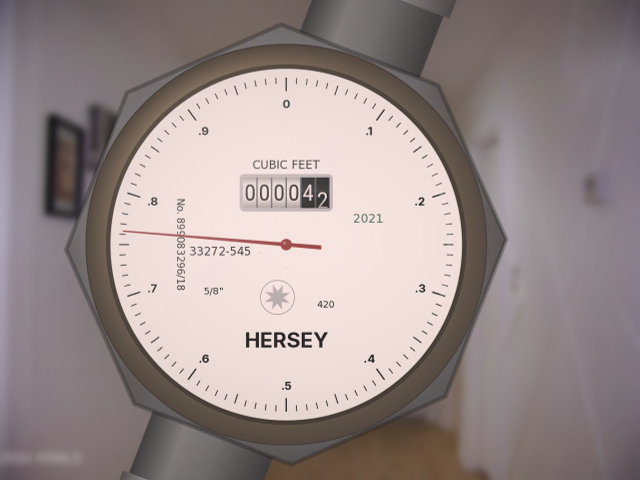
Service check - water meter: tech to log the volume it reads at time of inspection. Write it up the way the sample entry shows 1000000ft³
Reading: 41.76ft³
